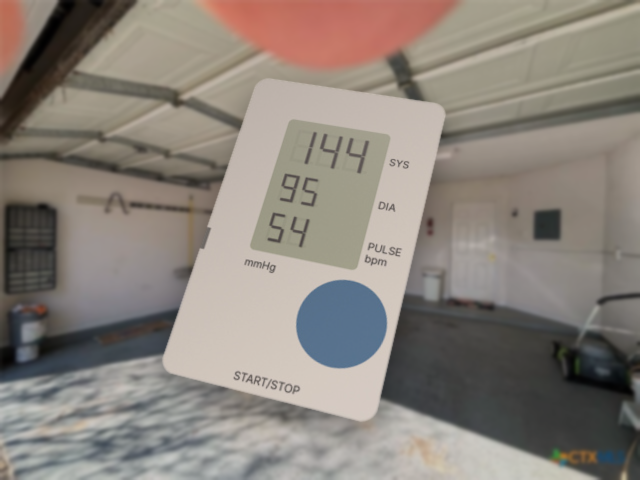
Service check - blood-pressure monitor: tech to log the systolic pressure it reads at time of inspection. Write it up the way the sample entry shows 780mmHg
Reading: 144mmHg
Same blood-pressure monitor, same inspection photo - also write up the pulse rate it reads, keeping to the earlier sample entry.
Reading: 54bpm
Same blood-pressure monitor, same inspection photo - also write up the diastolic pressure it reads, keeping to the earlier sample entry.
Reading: 95mmHg
